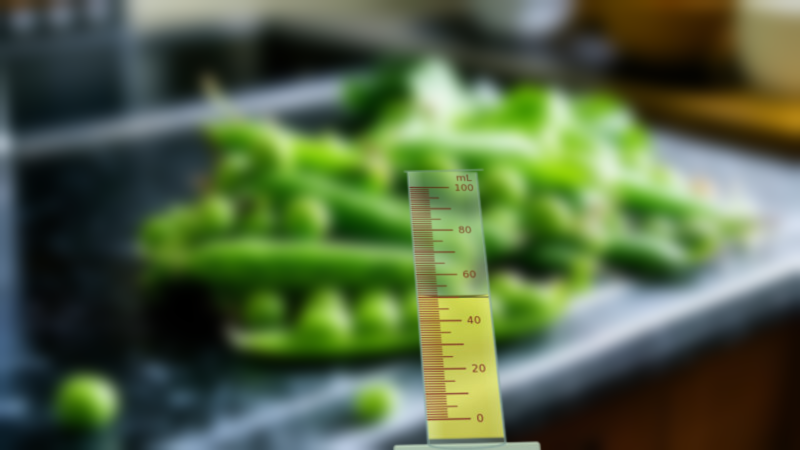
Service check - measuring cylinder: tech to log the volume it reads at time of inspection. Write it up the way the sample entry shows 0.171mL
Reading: 50mL
